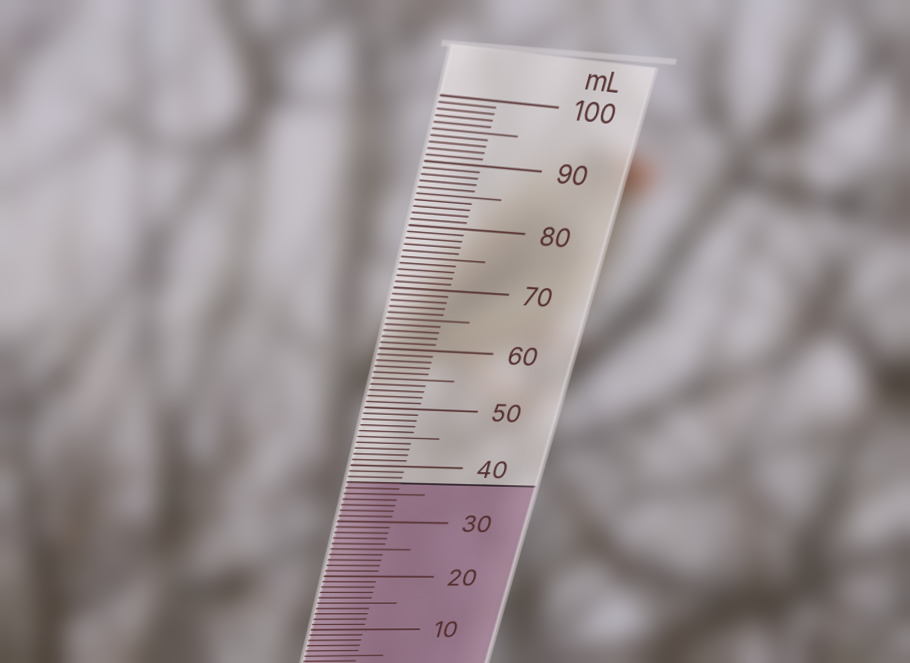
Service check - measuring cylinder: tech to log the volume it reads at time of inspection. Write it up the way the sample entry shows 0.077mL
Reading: 37mL
